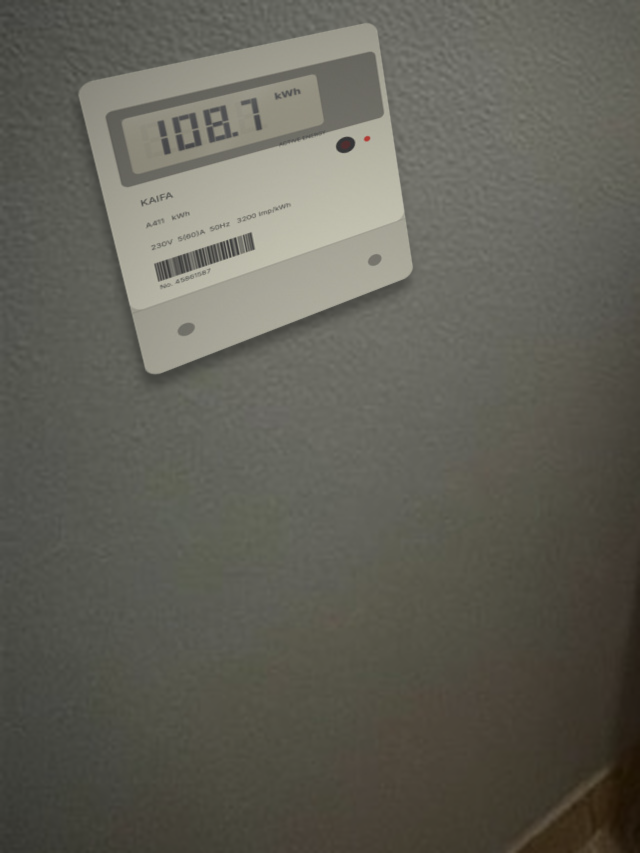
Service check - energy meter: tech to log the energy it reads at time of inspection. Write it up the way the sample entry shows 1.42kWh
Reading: 108.7kWh
